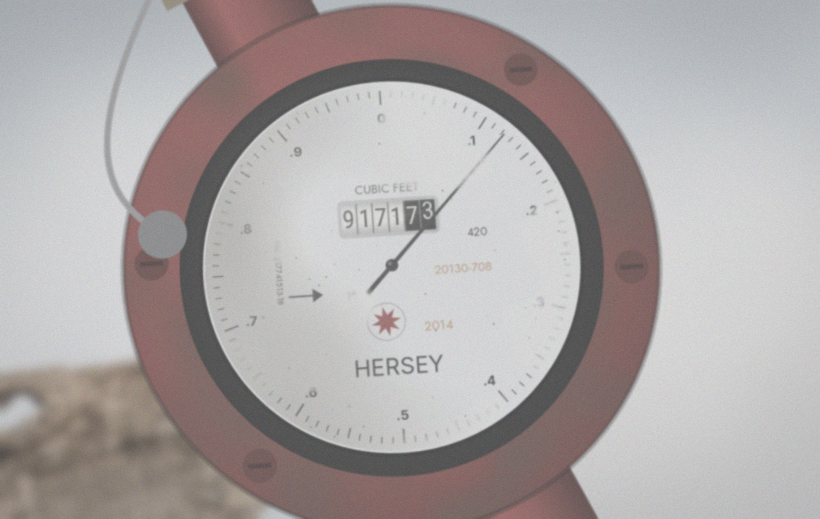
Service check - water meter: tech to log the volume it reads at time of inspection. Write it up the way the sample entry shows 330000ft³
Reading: 917173.12ft³
